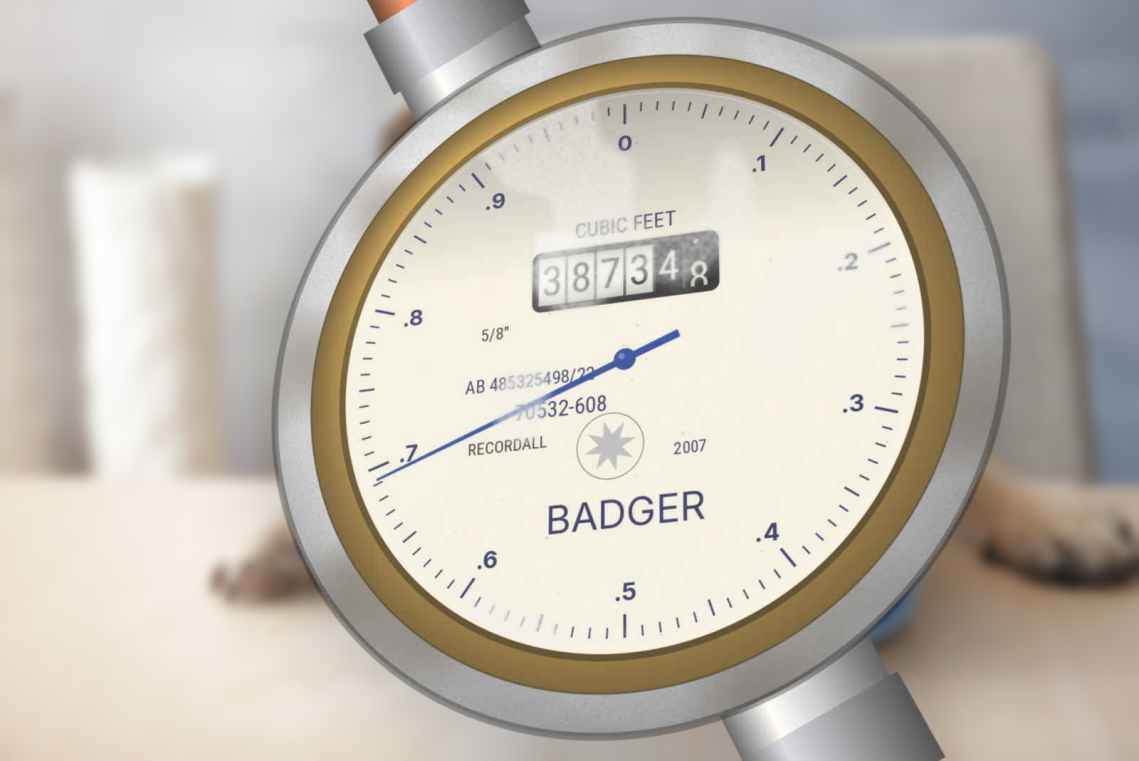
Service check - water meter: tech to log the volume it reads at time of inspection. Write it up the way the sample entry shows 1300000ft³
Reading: 387347.69ft³
